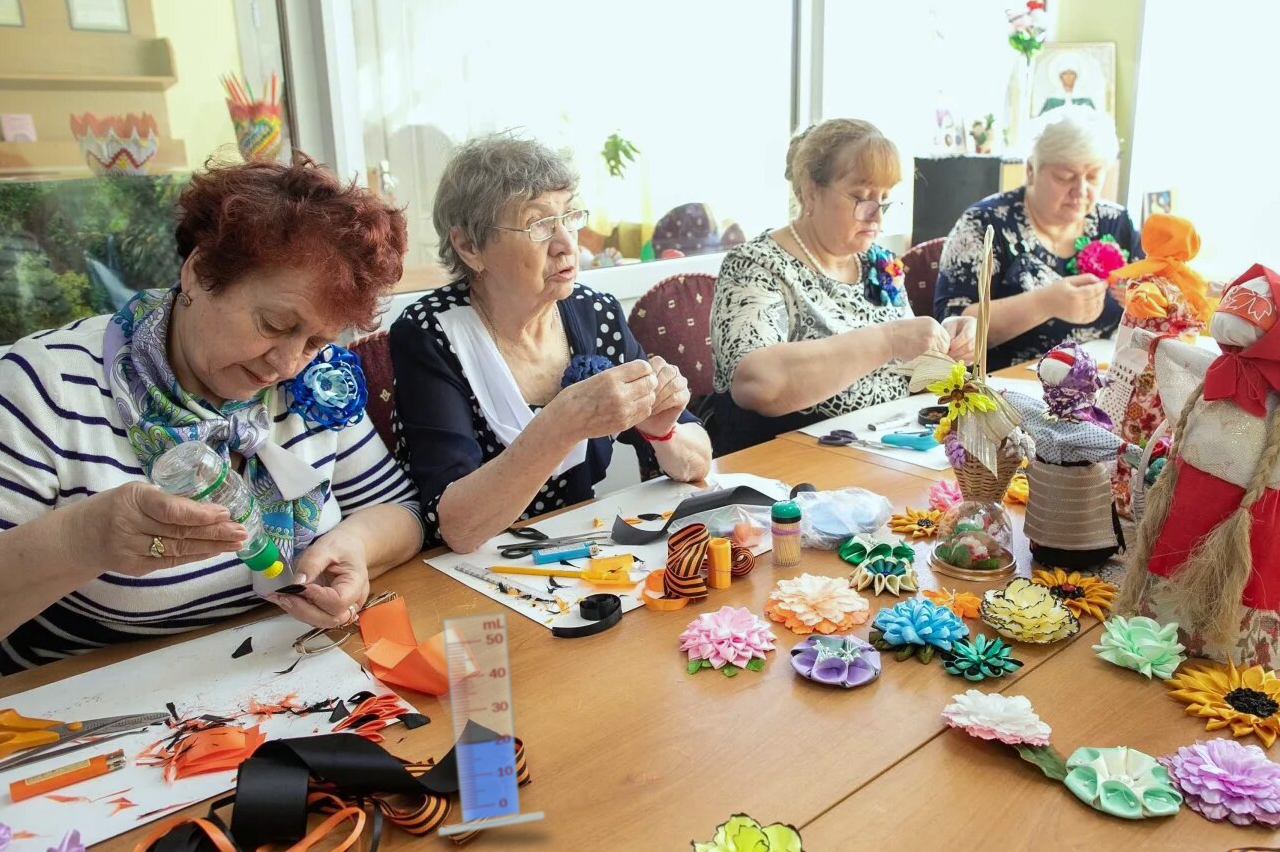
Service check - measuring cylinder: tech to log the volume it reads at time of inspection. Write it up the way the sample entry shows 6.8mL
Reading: 20mL
